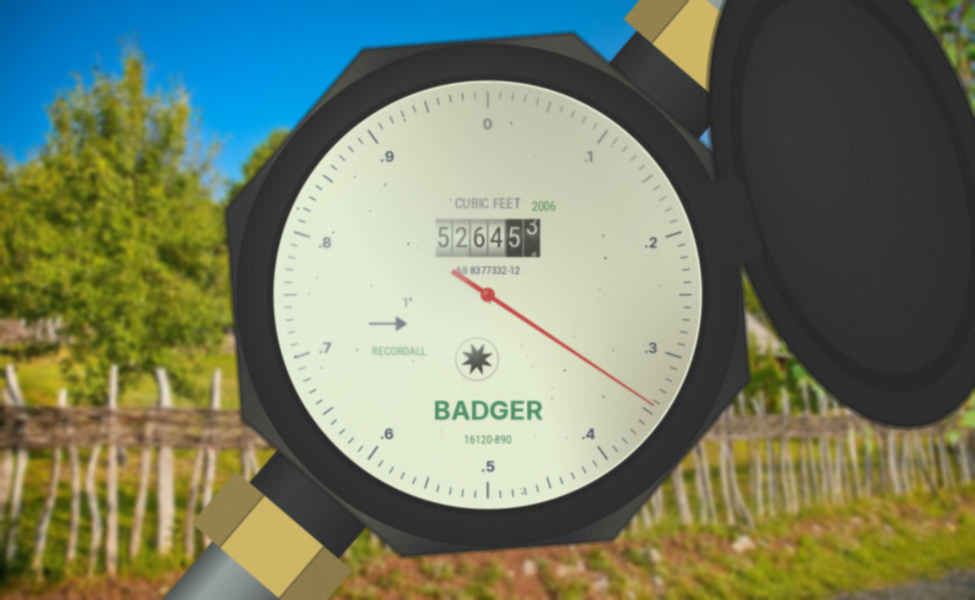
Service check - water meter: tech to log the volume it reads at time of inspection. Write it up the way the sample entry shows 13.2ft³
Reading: 526453.34ft³
